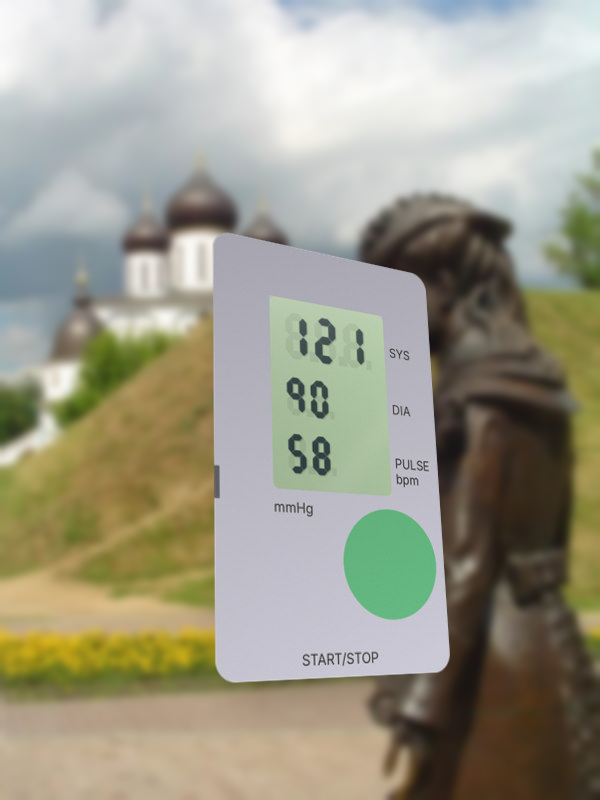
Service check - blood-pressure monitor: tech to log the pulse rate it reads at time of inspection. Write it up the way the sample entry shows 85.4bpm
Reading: 58bpm
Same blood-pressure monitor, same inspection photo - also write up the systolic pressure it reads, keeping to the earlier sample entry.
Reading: 121mmHg
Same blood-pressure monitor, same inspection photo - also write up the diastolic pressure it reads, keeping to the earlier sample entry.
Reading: 90mmHg
